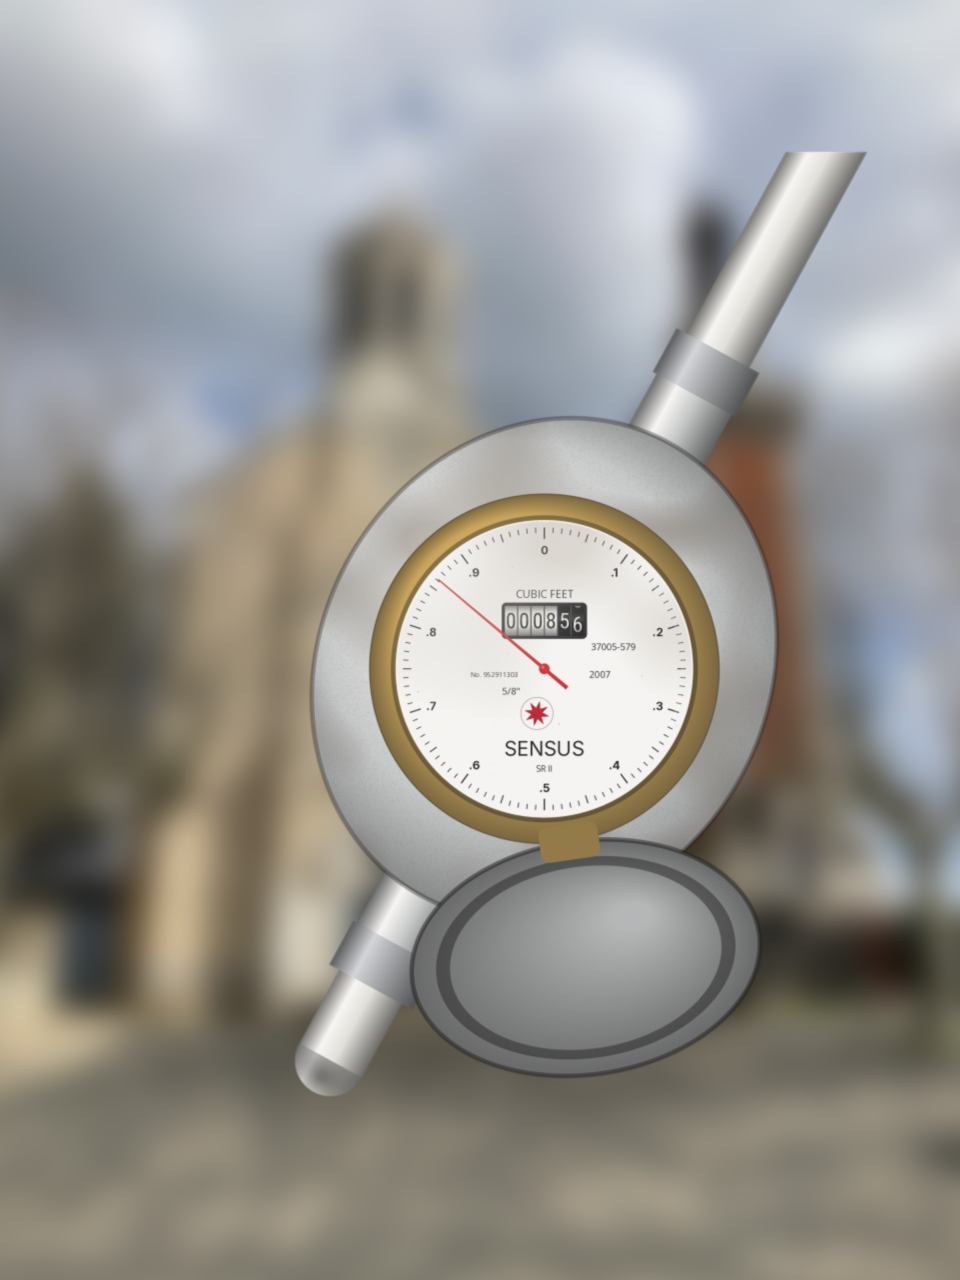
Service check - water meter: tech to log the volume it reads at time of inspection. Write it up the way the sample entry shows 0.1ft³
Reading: 855.86ft³
